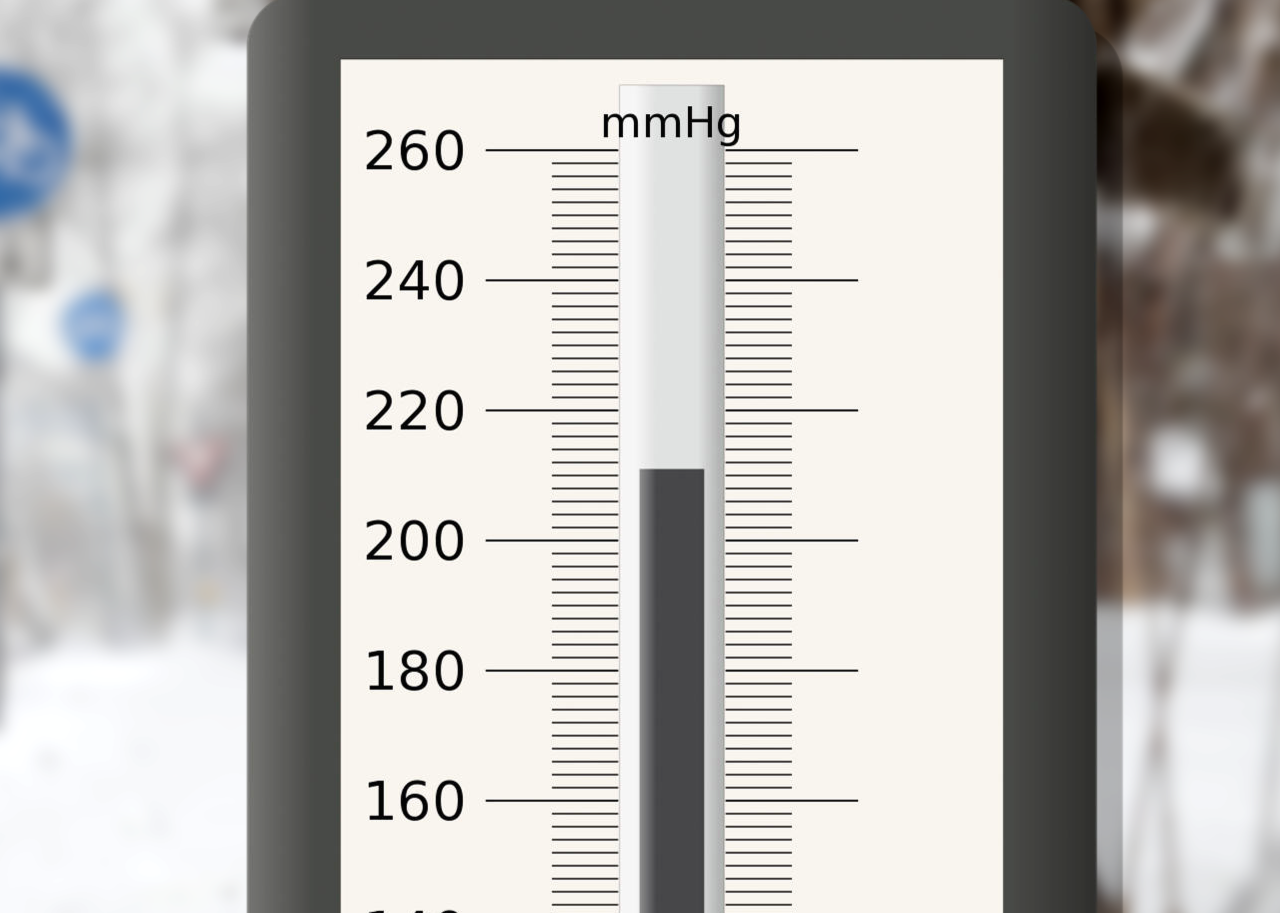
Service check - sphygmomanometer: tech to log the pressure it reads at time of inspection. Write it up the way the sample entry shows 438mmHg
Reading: 211mmHg
